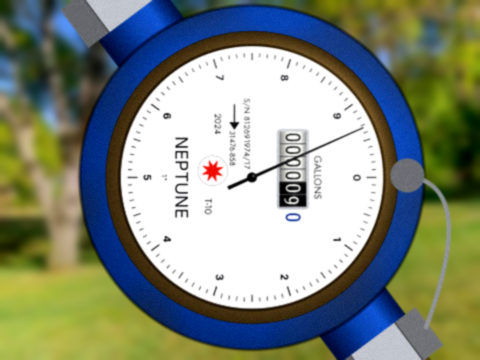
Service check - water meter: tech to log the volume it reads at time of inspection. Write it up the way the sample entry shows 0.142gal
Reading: 89.3gal
